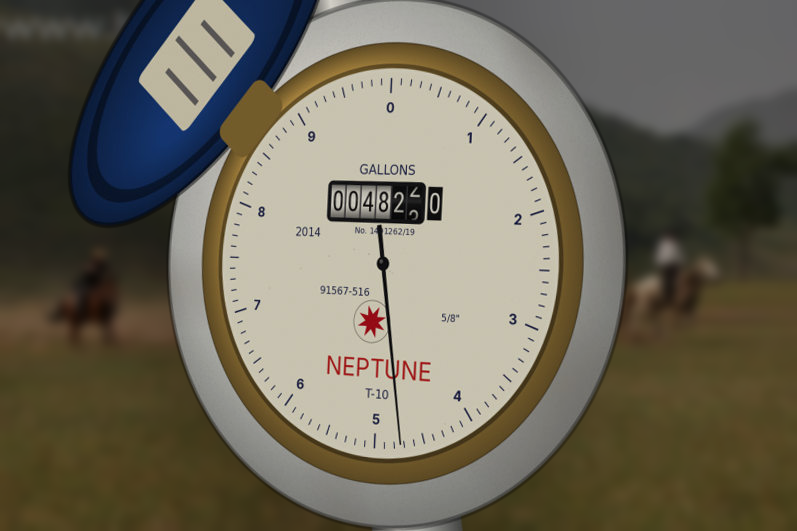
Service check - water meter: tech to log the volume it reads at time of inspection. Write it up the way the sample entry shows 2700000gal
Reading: 48224.7gal
